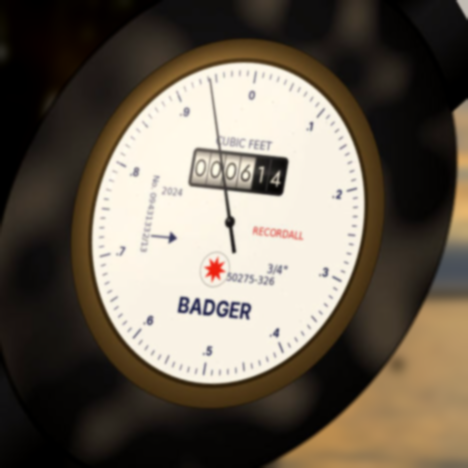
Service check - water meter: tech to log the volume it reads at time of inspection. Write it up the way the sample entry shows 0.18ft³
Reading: 613.94ft³
